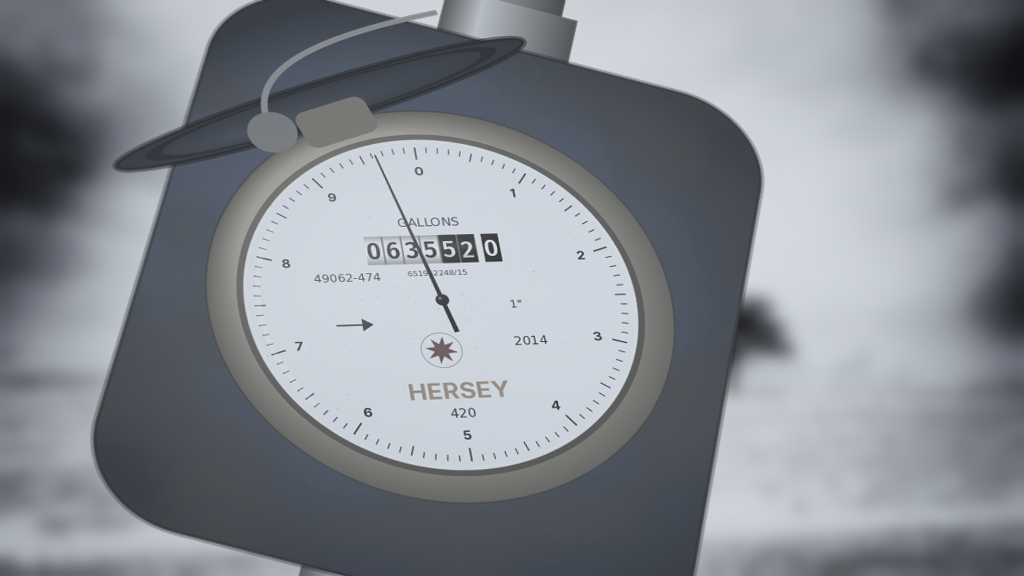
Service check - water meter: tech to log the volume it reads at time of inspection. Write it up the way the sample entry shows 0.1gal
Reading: 635519.6gal
